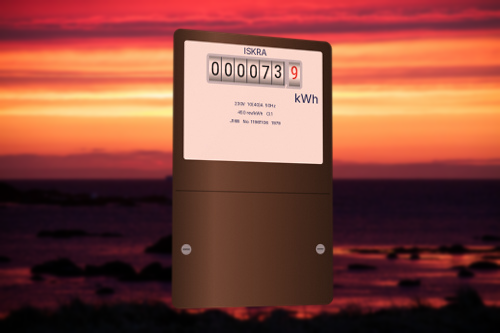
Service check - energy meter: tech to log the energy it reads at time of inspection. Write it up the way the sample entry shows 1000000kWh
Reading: 73.9kWh
